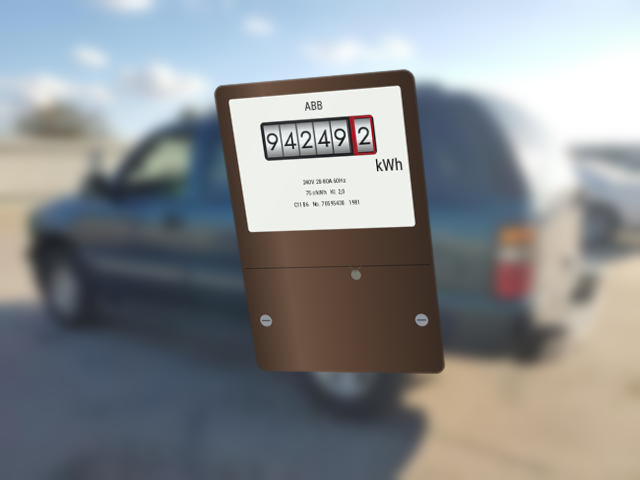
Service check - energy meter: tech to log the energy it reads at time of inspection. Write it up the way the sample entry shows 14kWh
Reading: 94249.2kWh
